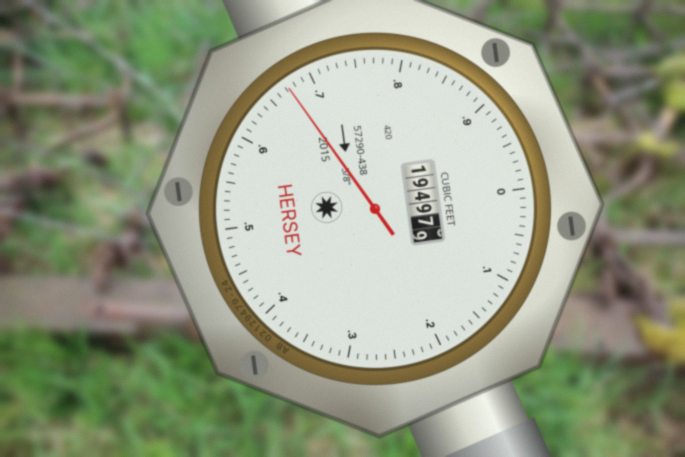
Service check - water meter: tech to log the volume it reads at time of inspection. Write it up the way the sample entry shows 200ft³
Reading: 194978.67ft³
